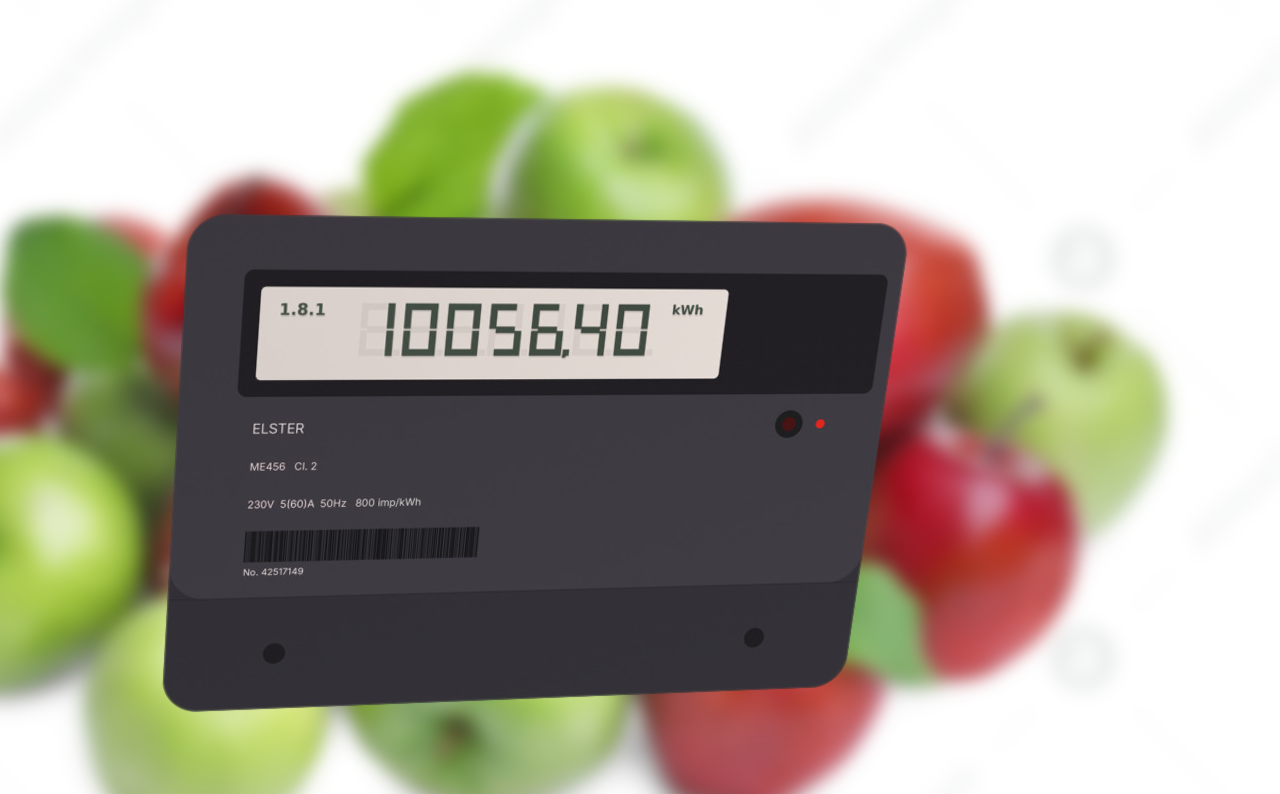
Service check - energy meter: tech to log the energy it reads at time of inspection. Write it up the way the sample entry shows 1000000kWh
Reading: 10056.40kWh
